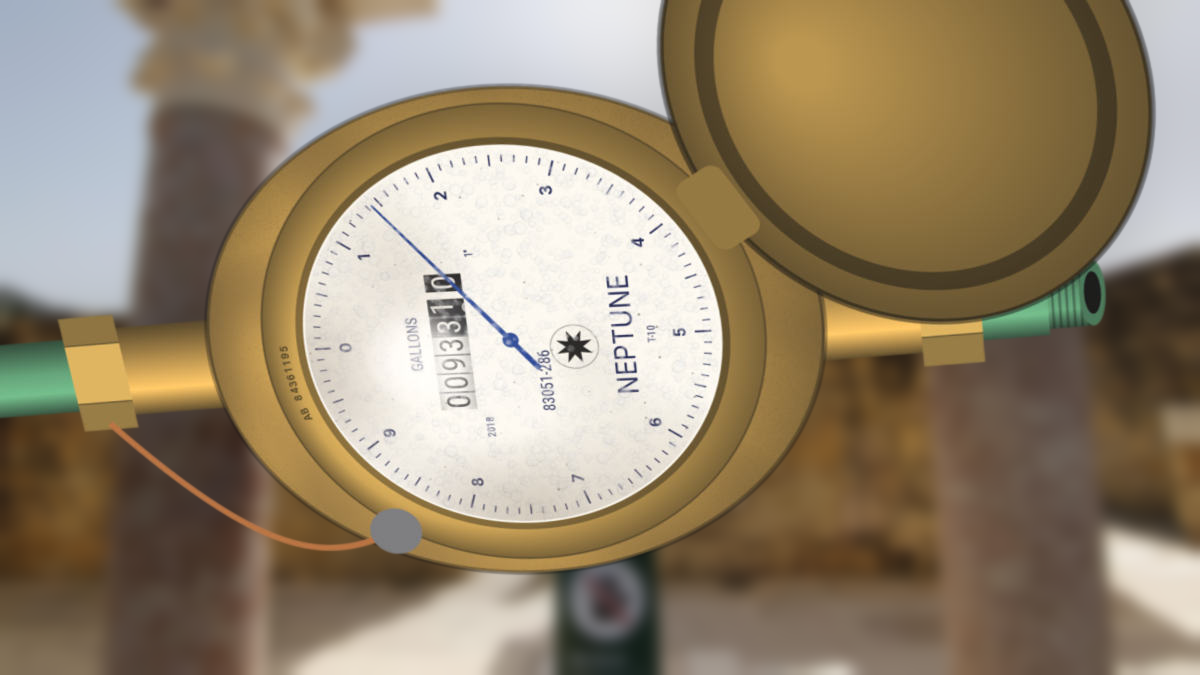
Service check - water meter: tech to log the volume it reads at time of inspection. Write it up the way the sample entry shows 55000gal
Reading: 93311.4gal
